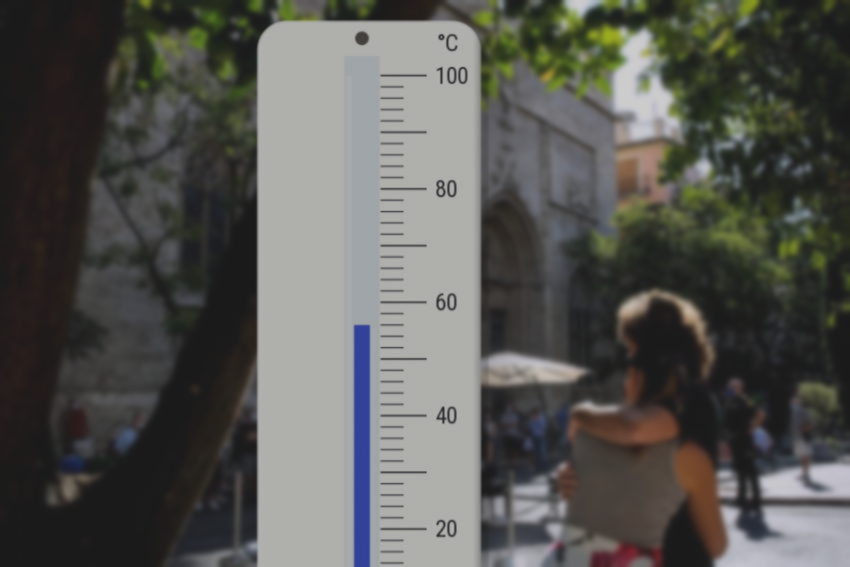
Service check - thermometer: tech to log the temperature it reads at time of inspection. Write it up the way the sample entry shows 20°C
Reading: 56°C
